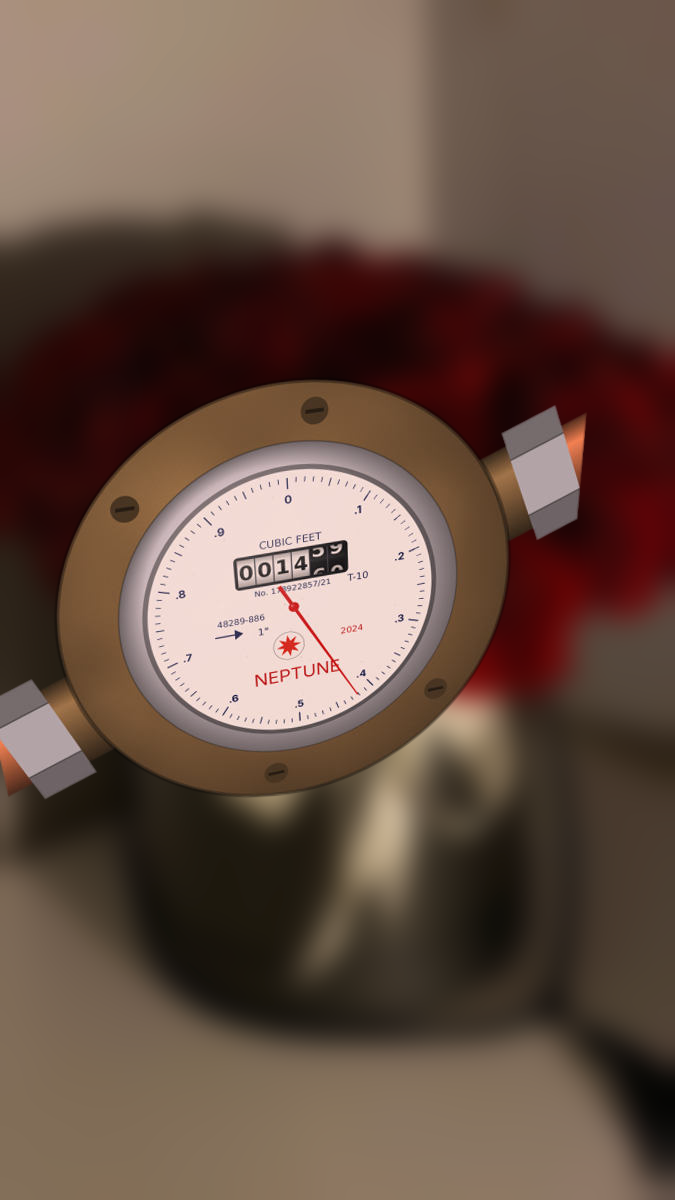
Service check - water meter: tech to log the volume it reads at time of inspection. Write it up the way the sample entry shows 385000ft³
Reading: 1459.42ft³
